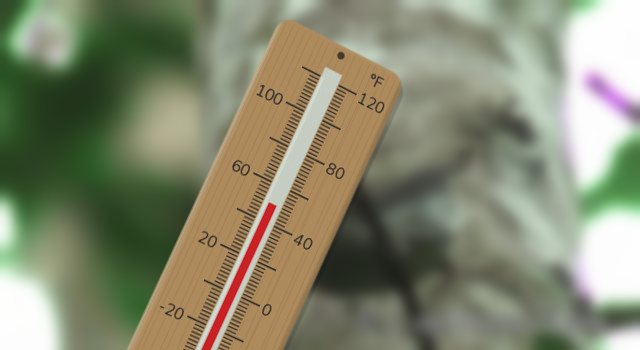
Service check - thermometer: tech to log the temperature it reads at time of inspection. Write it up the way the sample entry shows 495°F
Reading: 50°F
